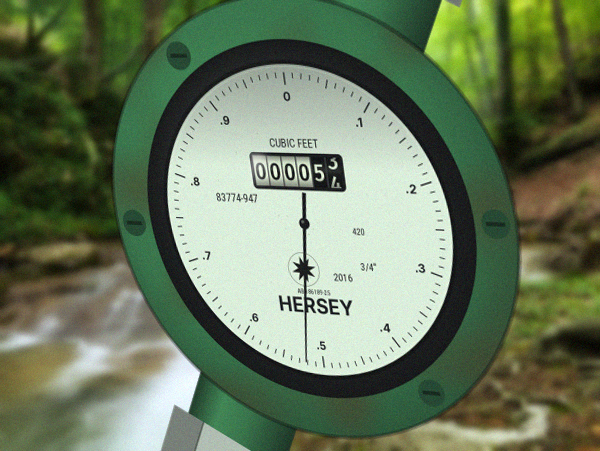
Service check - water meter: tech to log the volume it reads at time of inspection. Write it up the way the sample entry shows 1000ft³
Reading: 53.52ft³
